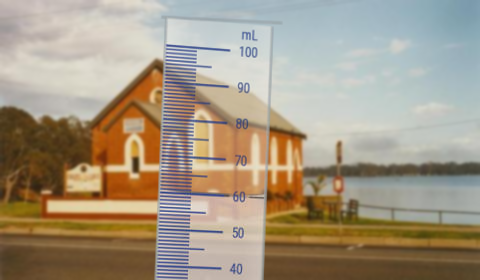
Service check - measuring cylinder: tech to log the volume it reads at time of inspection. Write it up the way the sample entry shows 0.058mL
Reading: 60mL
